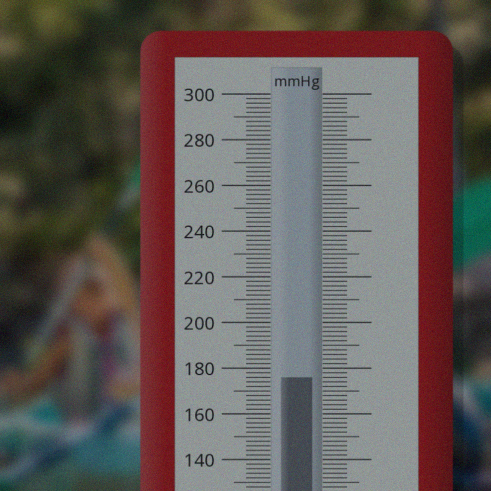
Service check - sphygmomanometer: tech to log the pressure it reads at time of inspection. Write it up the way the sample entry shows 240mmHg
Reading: 176mmHg
